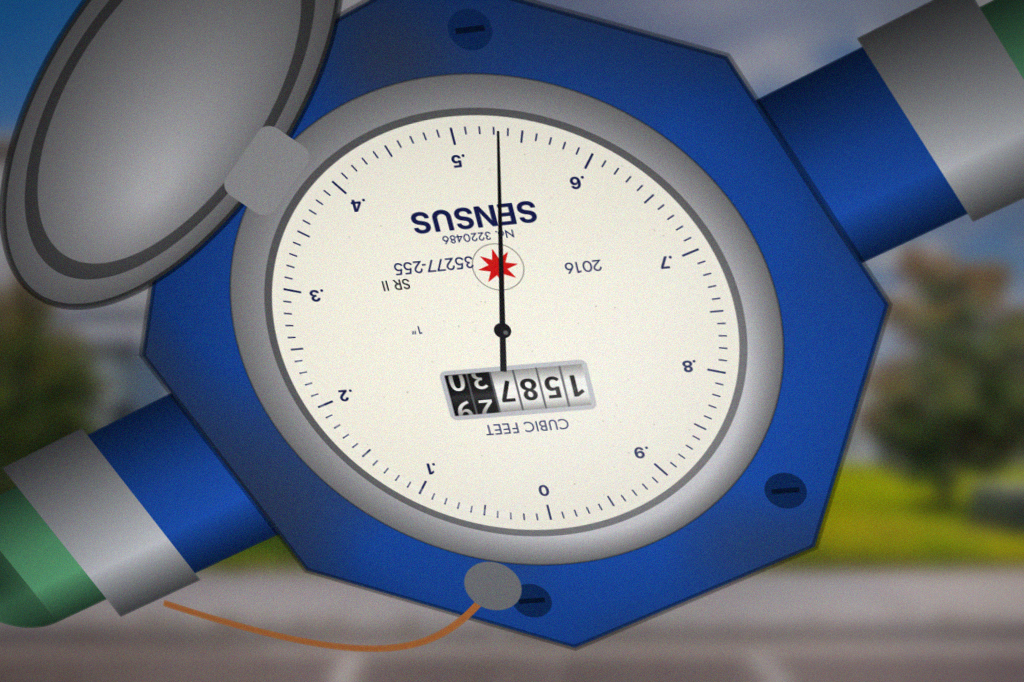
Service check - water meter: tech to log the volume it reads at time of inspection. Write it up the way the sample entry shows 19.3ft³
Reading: 158729.53ft³
